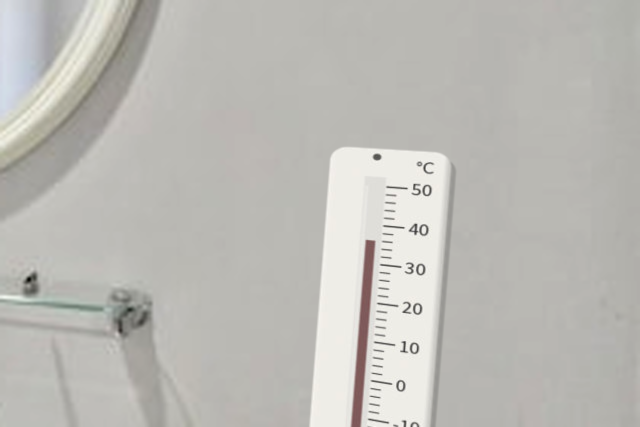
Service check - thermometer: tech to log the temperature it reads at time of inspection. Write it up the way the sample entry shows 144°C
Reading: 36°C
